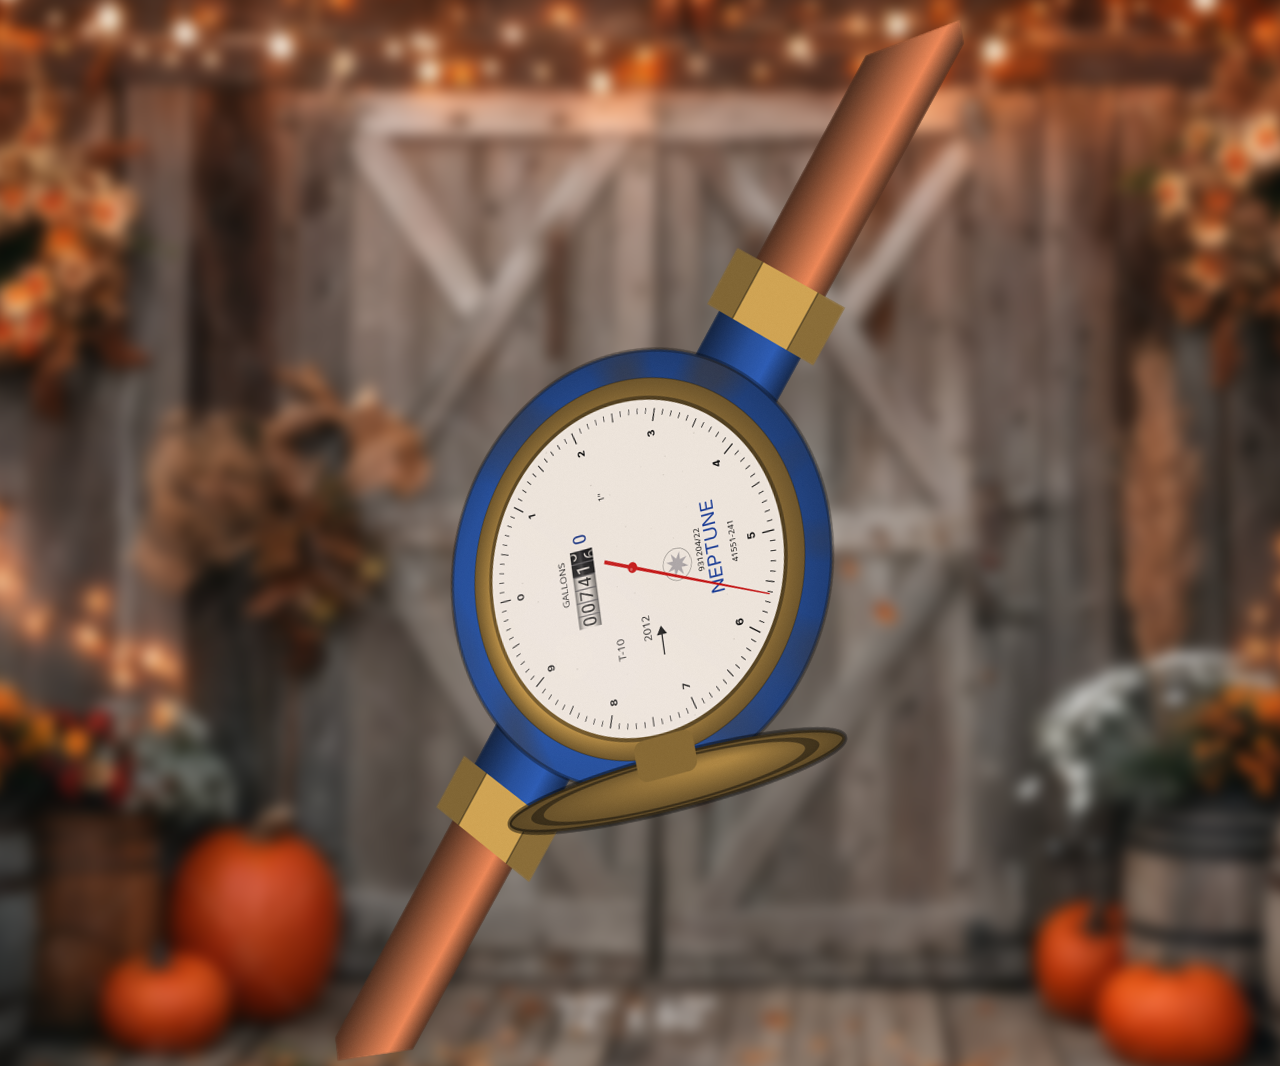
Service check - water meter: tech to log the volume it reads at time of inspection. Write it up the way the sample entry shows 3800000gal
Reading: 74155.6gal
